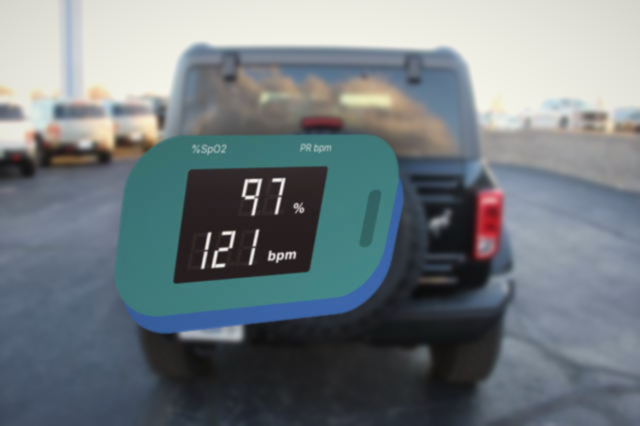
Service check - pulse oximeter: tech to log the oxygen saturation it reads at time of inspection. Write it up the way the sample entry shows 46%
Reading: 97%
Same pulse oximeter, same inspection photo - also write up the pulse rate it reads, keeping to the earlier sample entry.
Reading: 121bpm
